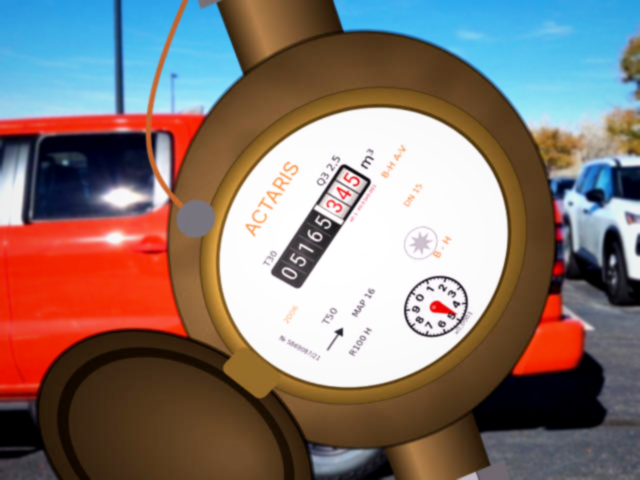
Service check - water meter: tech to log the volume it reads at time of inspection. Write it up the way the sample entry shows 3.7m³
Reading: 5165.3454m³
